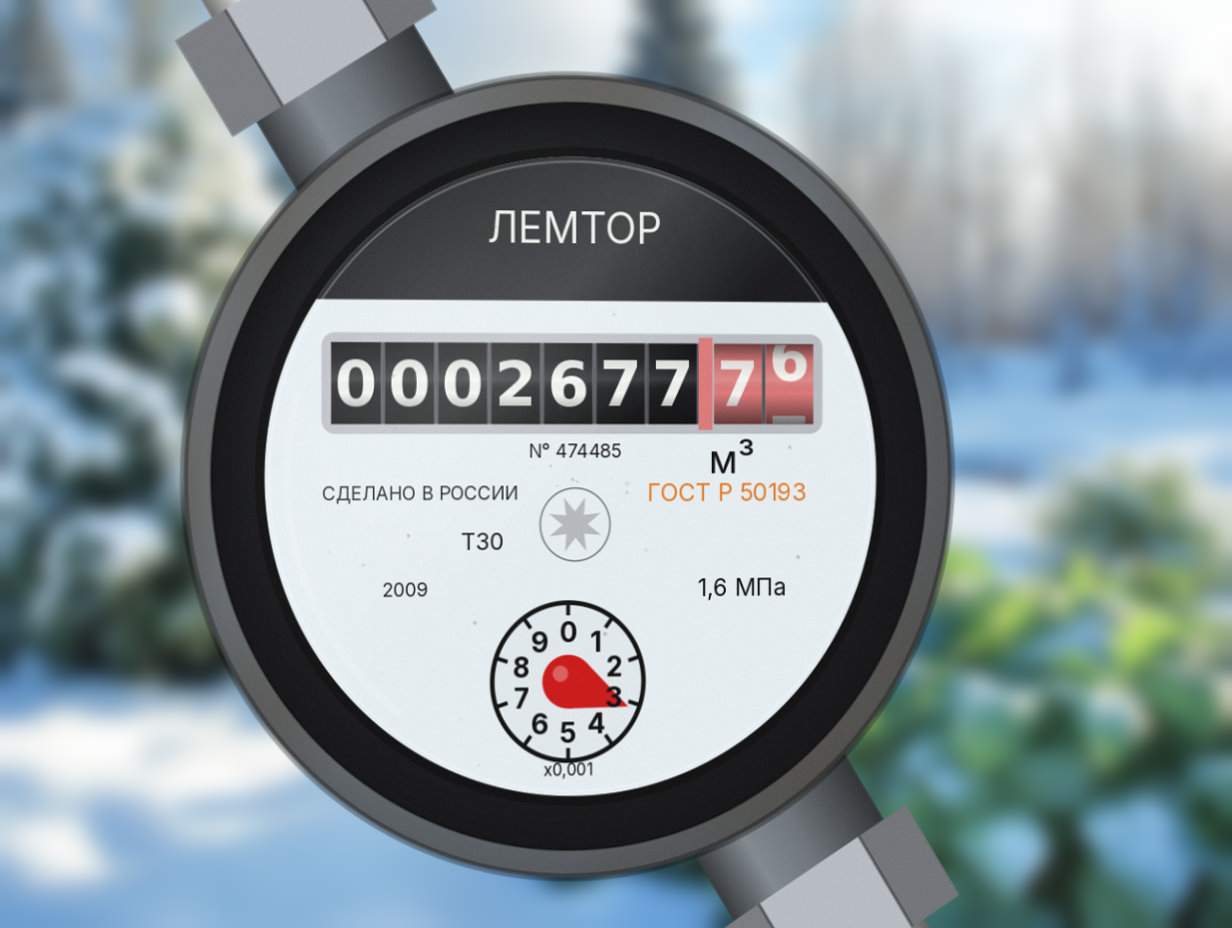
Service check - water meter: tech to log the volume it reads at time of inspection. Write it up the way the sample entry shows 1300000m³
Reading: 2677.763m³
